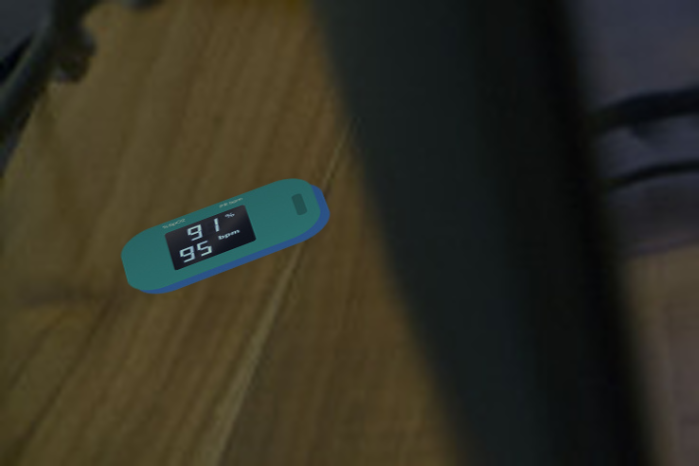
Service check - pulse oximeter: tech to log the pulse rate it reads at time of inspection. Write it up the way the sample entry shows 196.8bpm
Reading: 95bpm
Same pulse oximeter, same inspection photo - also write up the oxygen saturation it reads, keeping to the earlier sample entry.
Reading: 91%
